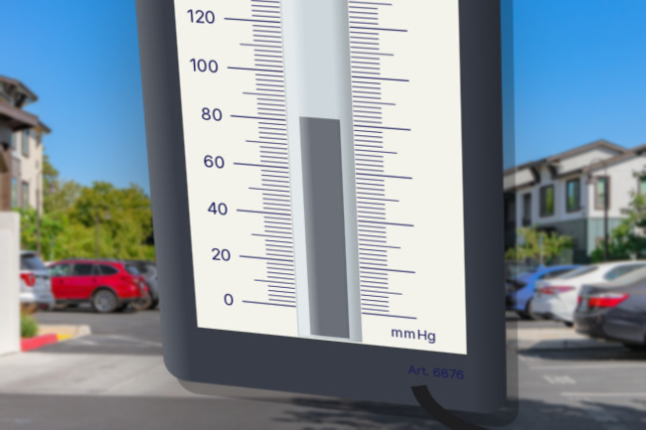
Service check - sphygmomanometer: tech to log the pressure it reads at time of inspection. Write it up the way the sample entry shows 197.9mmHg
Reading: 82mmHg
